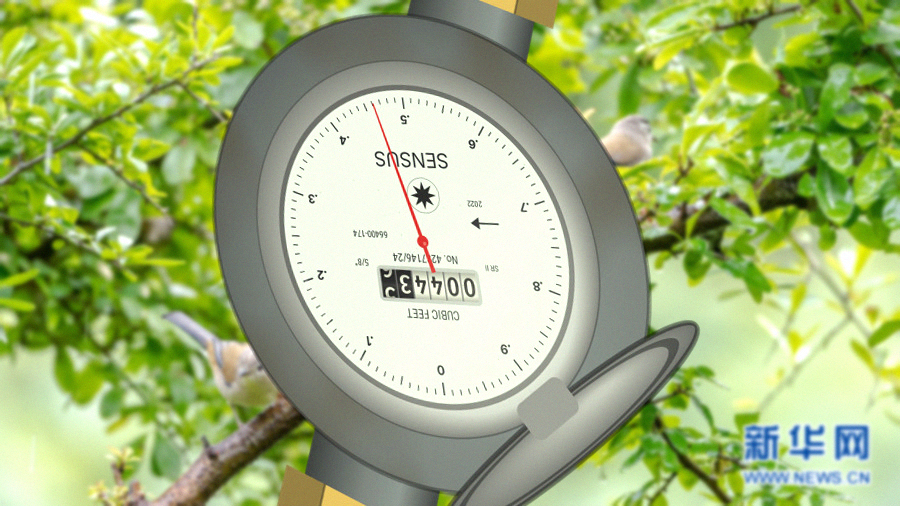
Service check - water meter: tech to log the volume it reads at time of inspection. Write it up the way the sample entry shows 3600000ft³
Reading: 4435.46ft³
